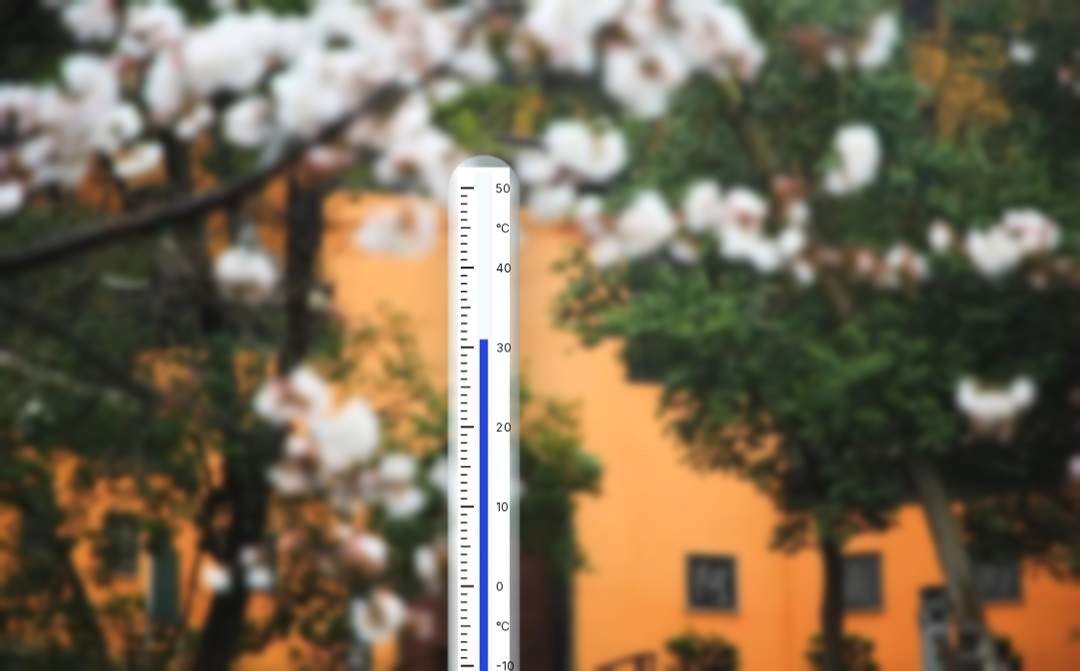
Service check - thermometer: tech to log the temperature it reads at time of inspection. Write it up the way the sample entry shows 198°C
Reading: 31°C
